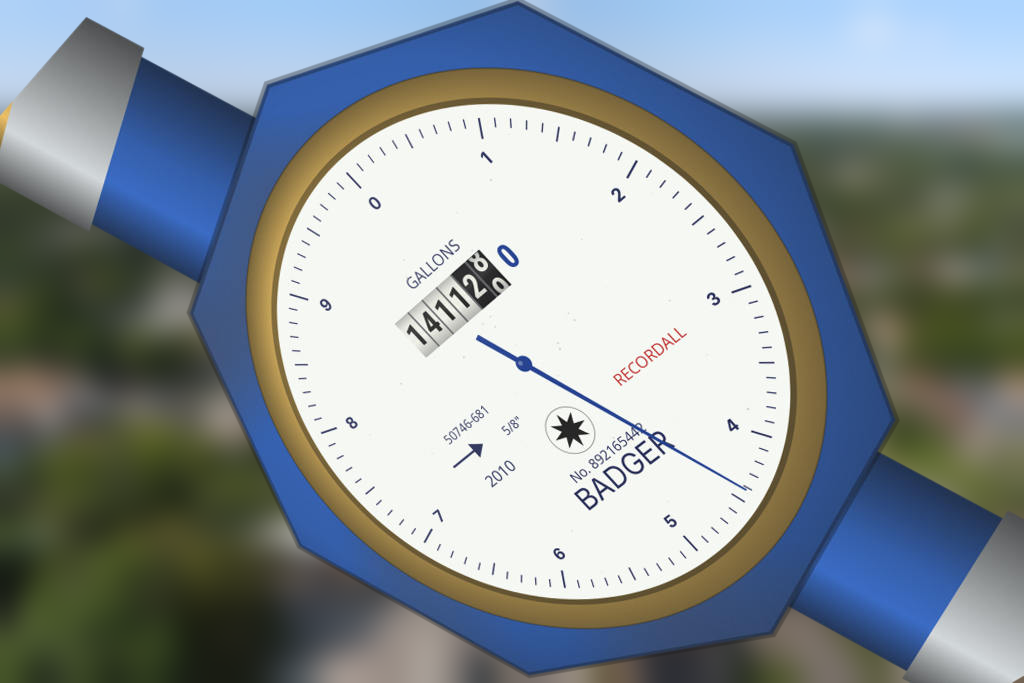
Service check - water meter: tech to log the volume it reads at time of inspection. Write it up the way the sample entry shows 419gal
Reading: 1411284.4gal
